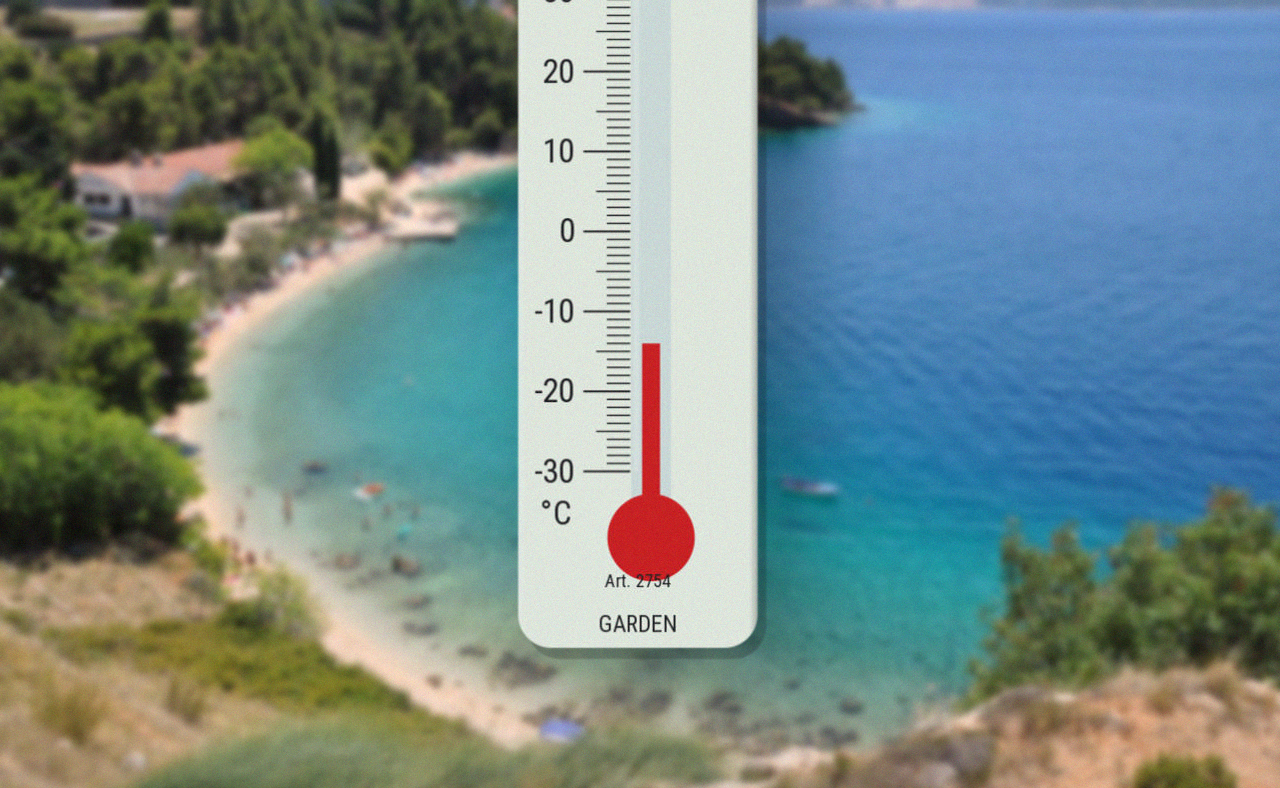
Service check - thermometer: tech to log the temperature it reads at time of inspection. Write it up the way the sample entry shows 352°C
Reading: -14°C
